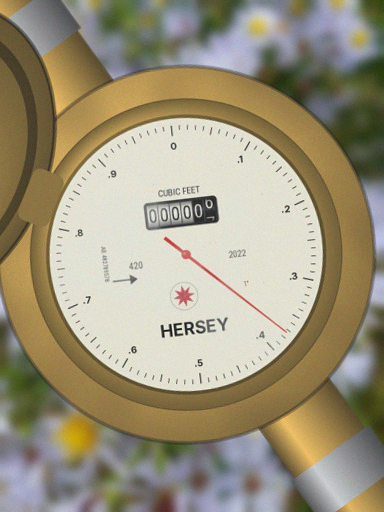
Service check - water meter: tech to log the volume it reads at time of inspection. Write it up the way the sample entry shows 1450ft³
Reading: 6.37ft³
